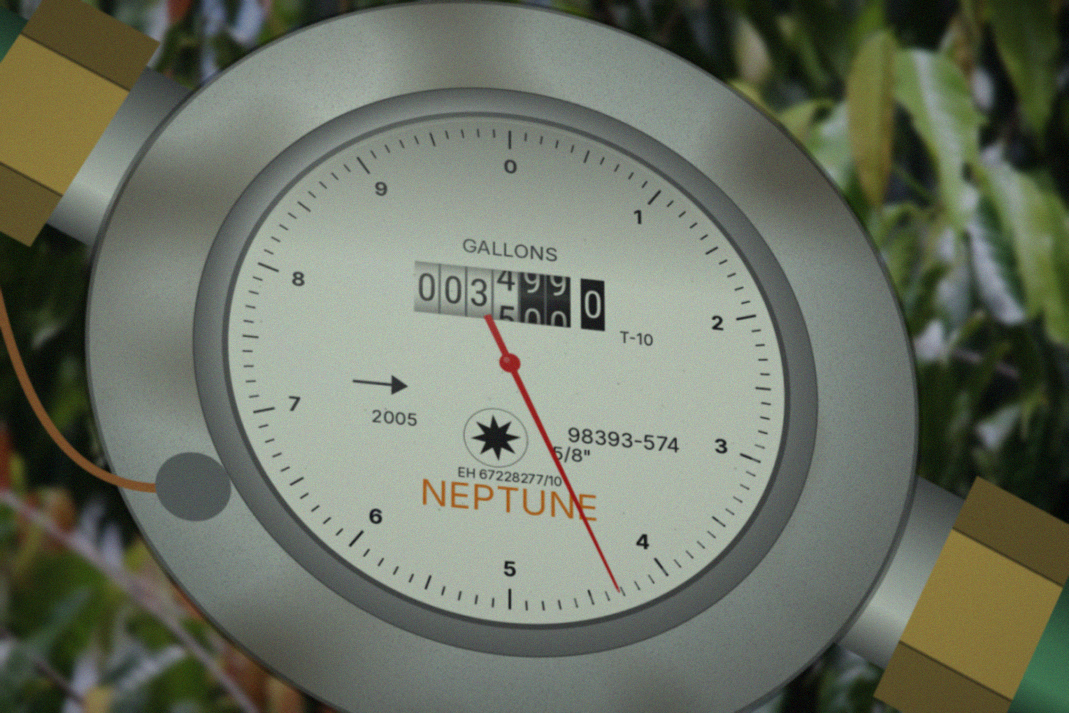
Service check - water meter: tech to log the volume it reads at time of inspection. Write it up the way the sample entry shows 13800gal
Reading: 34994.3gal
